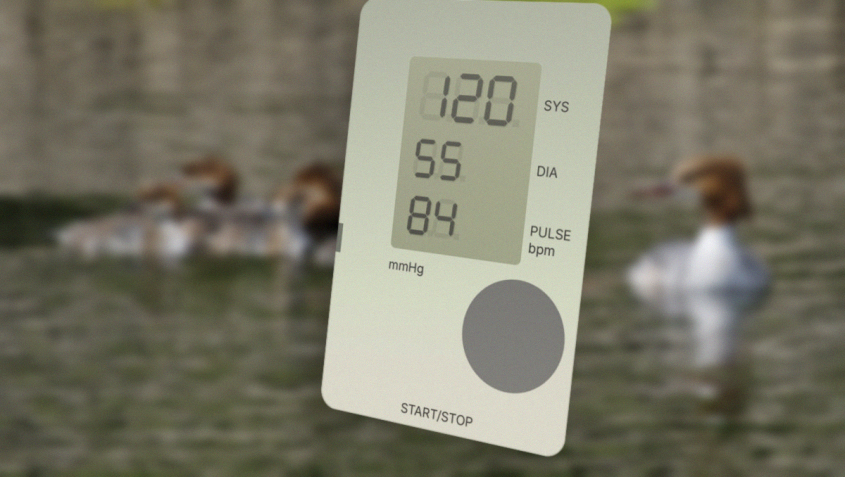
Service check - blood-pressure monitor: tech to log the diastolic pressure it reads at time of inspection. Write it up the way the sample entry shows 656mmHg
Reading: 55mmHg
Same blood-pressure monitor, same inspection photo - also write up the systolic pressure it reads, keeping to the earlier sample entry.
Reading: 120mmHg
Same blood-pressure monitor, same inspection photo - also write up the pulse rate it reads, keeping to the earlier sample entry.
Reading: 84bpm
